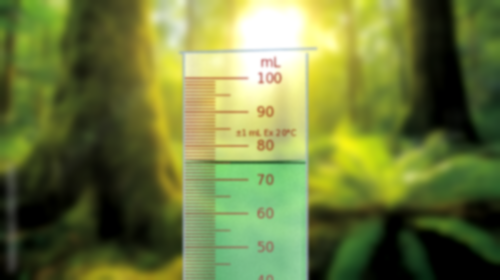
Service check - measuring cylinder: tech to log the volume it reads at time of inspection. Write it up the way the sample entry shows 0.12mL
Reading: 75mL
